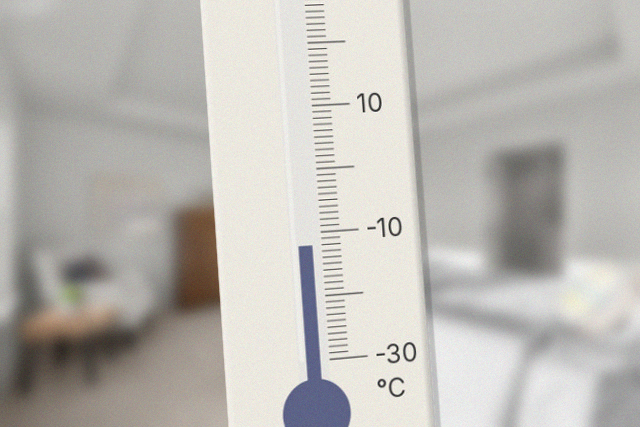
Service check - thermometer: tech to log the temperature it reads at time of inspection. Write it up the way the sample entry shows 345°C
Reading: -12°C
